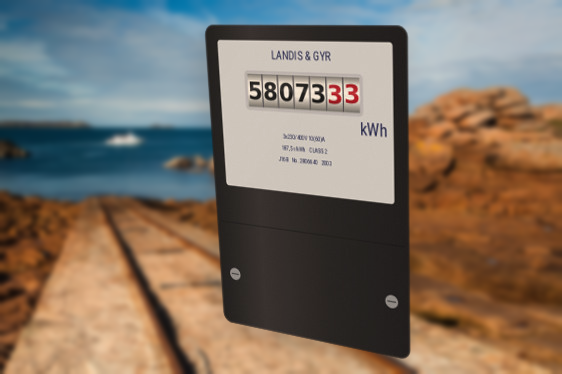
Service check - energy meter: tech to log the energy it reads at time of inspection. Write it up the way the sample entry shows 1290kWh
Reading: 58073.33kWh
